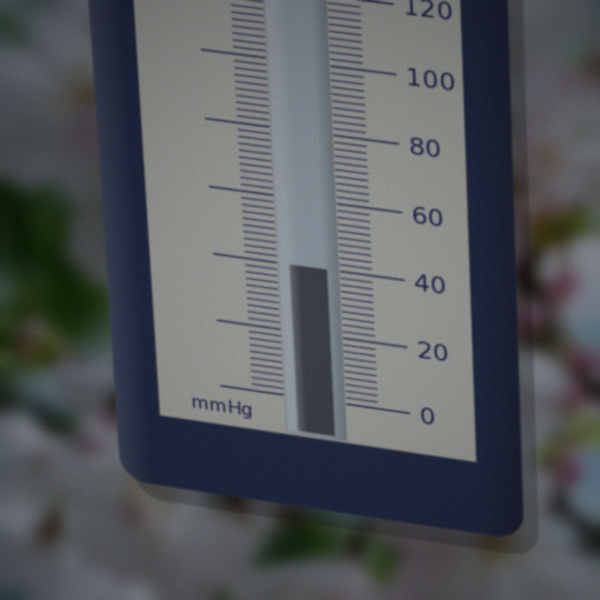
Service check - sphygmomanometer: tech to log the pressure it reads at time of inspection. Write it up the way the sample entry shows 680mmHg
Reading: 40mmHg
